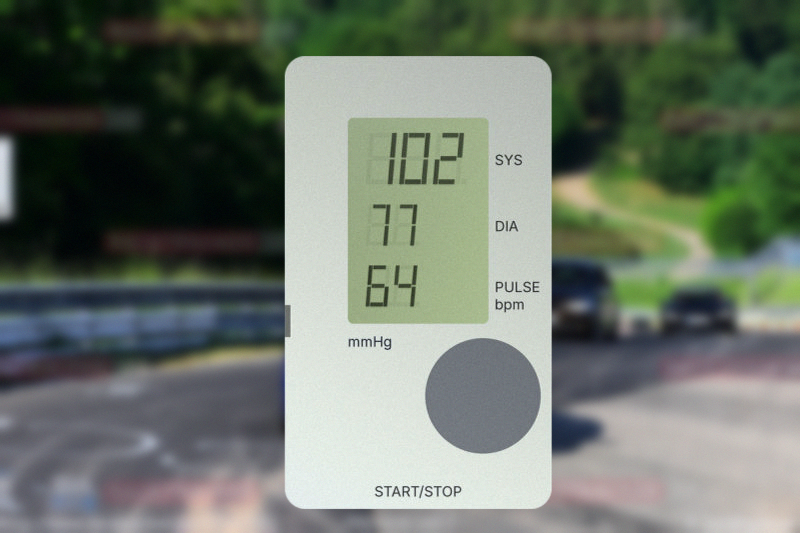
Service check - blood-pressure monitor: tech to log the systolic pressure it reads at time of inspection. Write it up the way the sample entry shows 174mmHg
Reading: 102mmHg
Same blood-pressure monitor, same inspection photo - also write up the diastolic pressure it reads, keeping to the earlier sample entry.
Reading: 77mmHg
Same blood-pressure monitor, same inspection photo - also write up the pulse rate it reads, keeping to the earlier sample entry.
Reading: 64bpm
